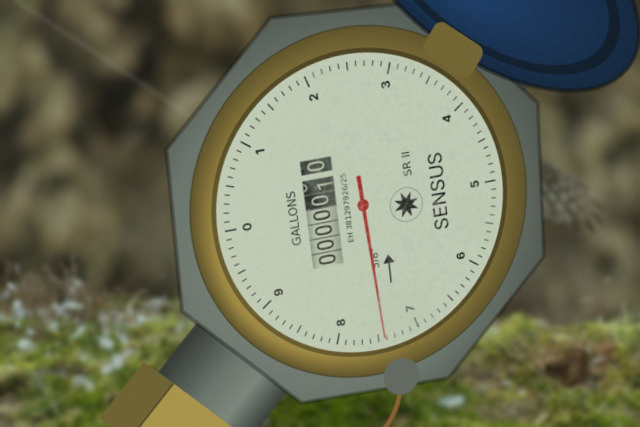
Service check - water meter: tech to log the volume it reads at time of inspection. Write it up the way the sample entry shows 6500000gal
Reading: 7.4gal
